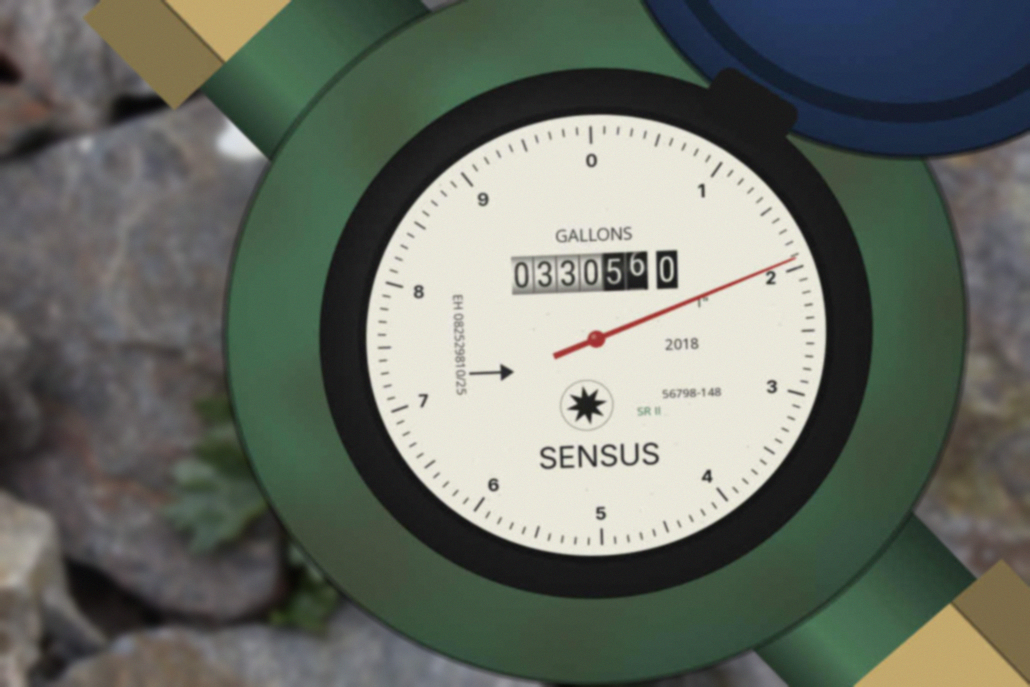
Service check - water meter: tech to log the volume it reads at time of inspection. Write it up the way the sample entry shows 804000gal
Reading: 330561.9gal
